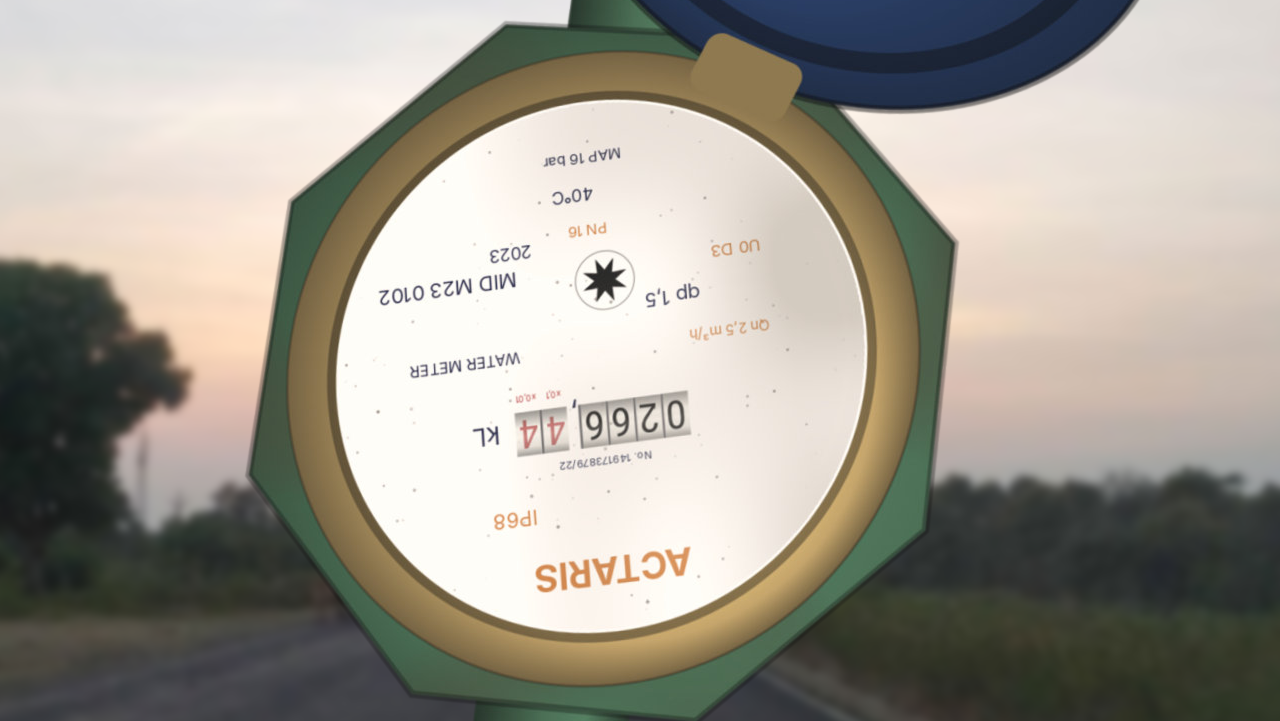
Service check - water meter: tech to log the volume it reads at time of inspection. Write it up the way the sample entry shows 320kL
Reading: 266.44kL
